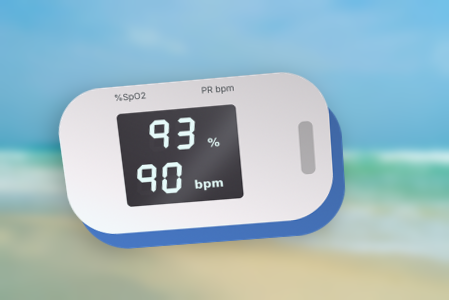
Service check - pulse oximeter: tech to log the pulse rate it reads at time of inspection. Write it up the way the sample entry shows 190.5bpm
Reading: 90bpm
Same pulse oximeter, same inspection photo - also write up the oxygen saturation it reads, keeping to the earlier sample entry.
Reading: 93%
